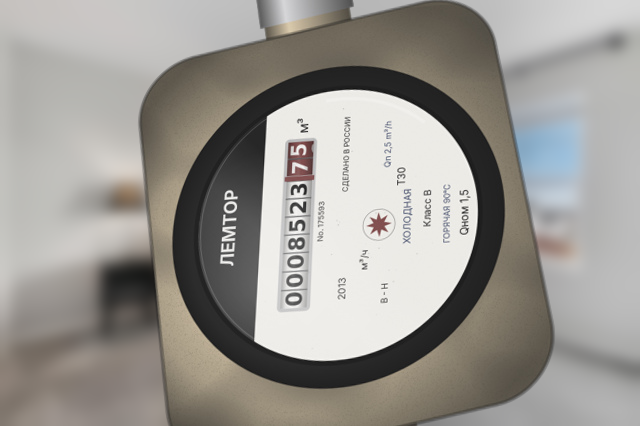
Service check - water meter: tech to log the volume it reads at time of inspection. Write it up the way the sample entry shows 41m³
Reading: 8523.75m³
